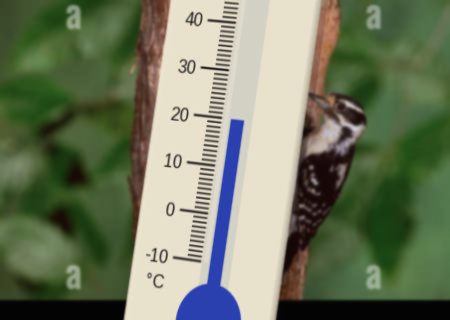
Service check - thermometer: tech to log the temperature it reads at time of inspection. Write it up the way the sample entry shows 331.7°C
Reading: 20°C
